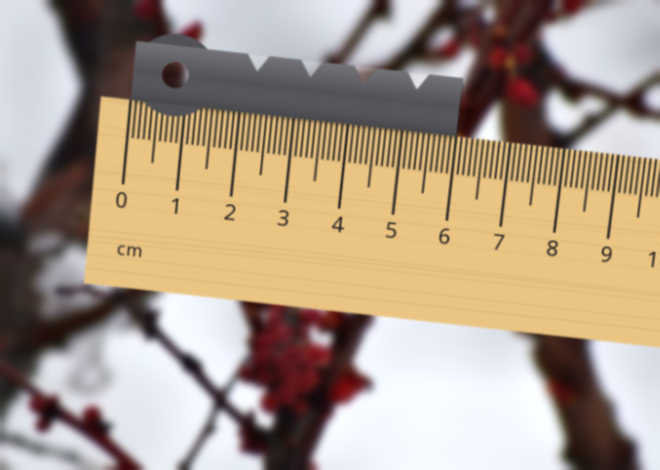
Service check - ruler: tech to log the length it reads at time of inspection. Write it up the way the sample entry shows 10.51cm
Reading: 6cm
